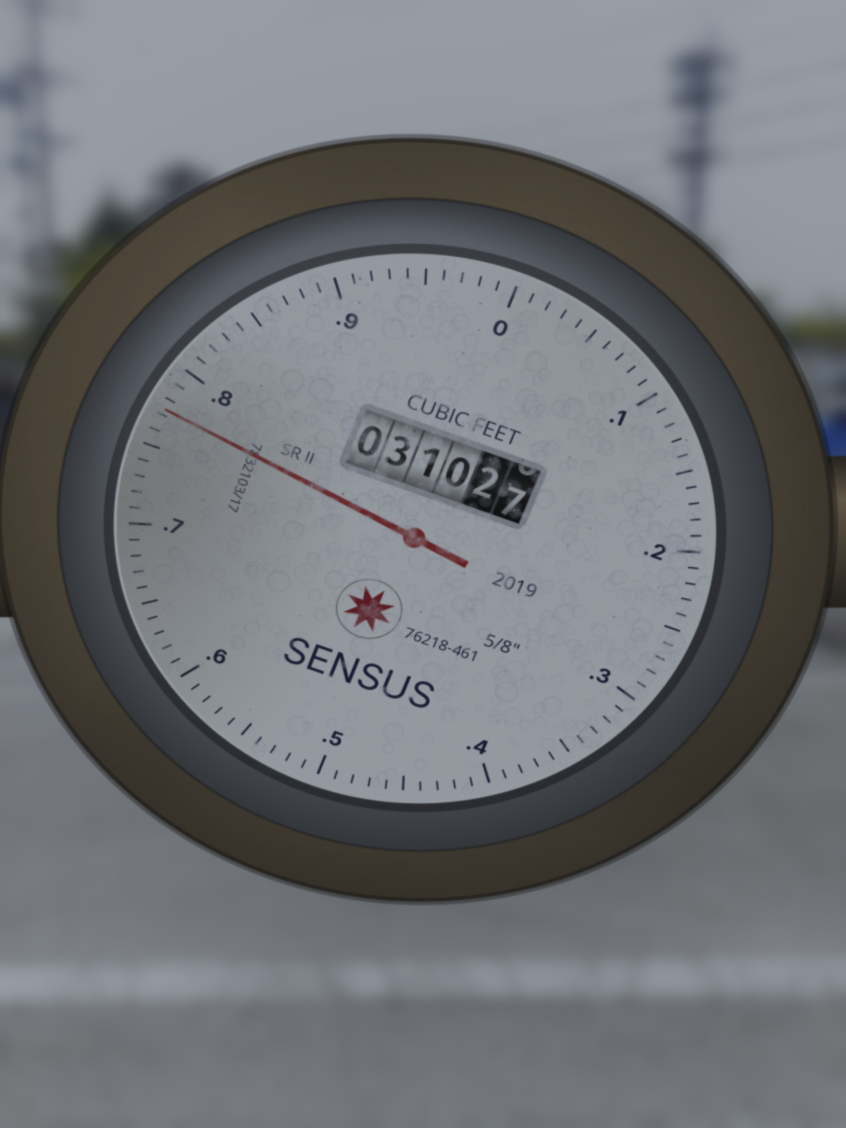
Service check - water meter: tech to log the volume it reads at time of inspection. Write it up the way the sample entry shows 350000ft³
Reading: 31026.77ft³
